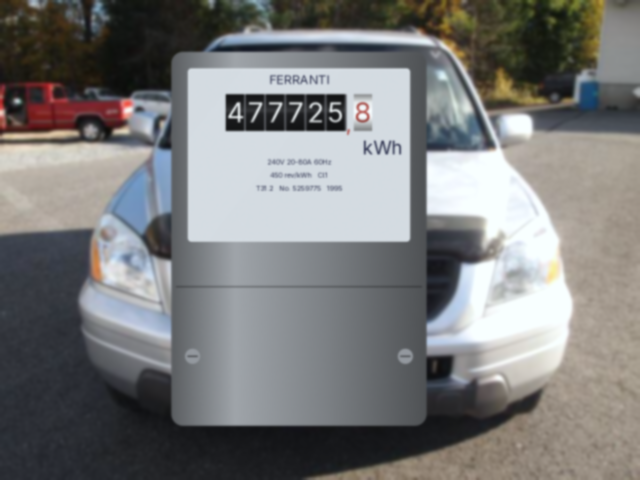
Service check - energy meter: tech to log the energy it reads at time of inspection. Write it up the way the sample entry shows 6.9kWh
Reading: 477725.8kWh
